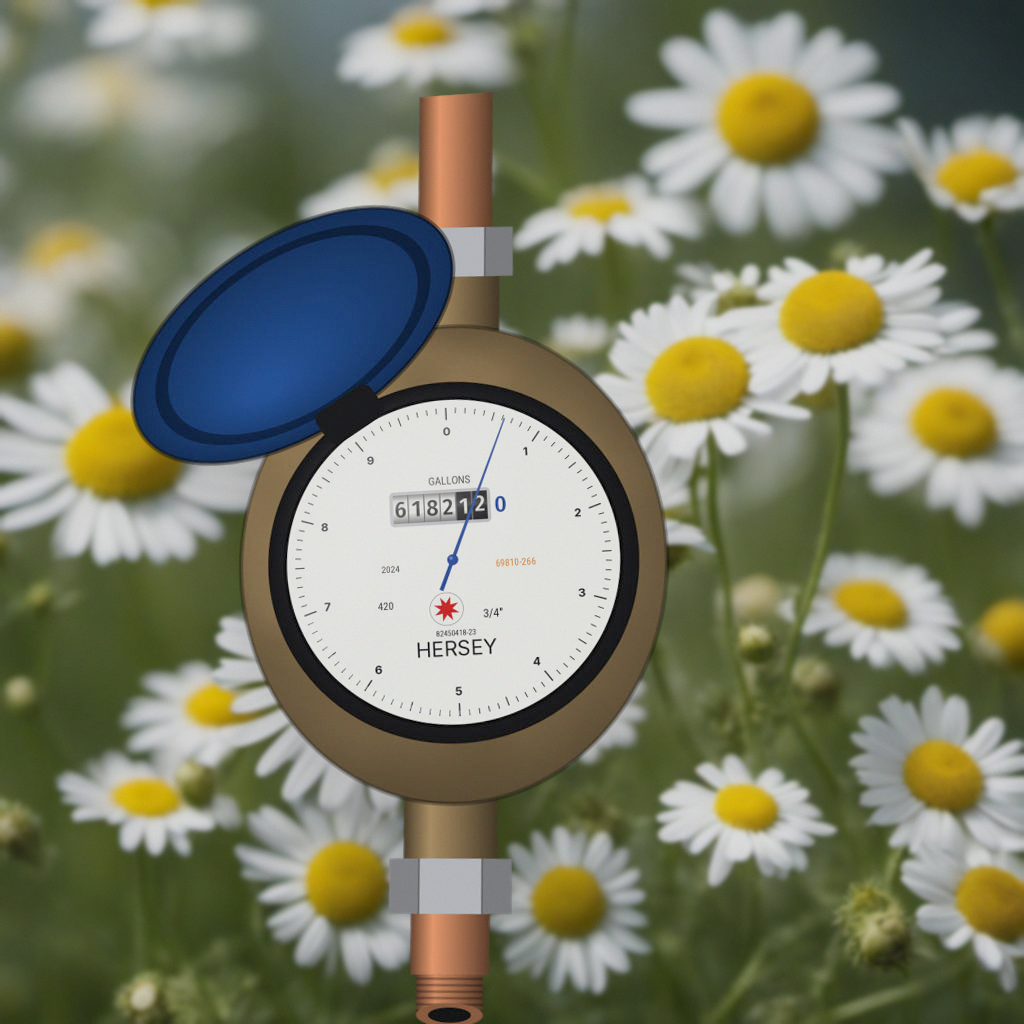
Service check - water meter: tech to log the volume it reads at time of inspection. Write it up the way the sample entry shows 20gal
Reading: 6182120.6gal
